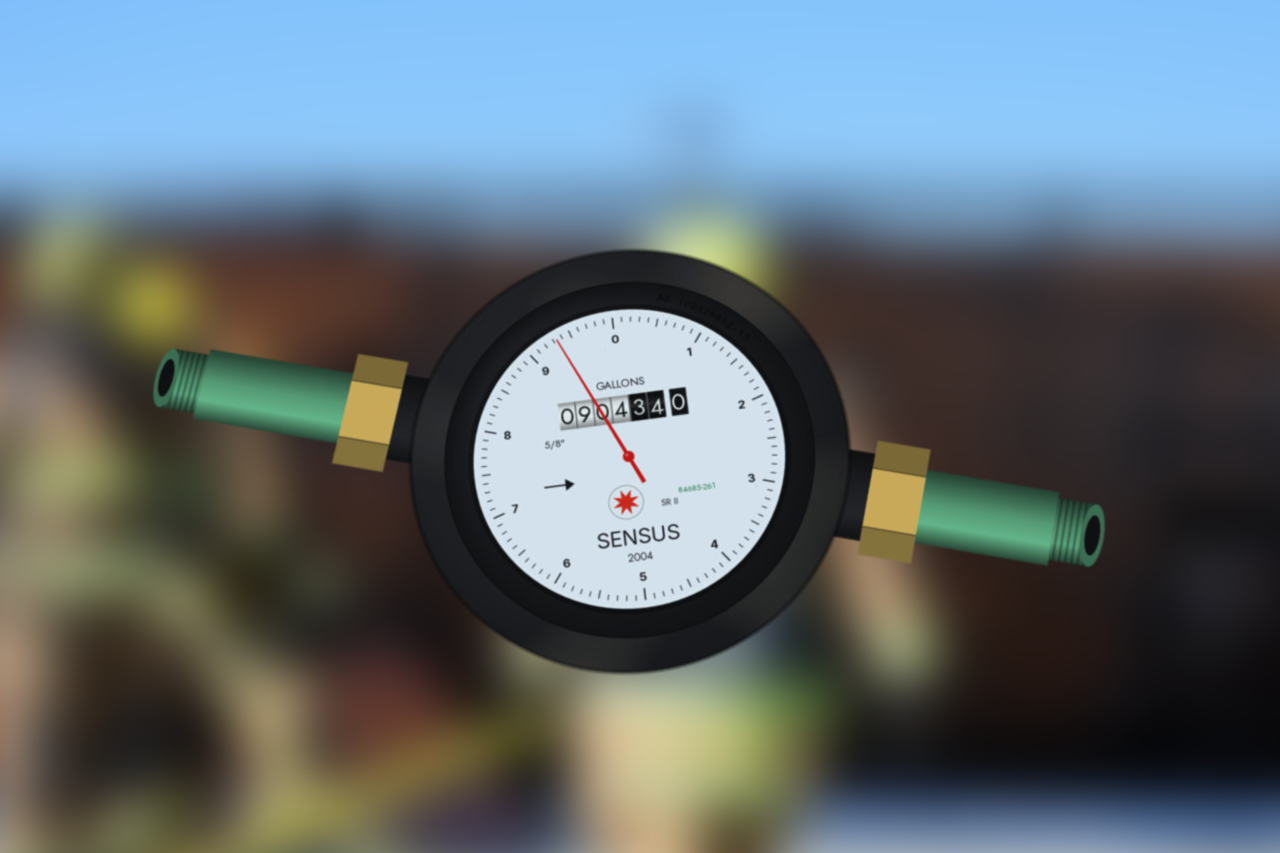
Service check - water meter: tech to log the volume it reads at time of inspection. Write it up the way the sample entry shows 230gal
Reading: 904339.3gal
